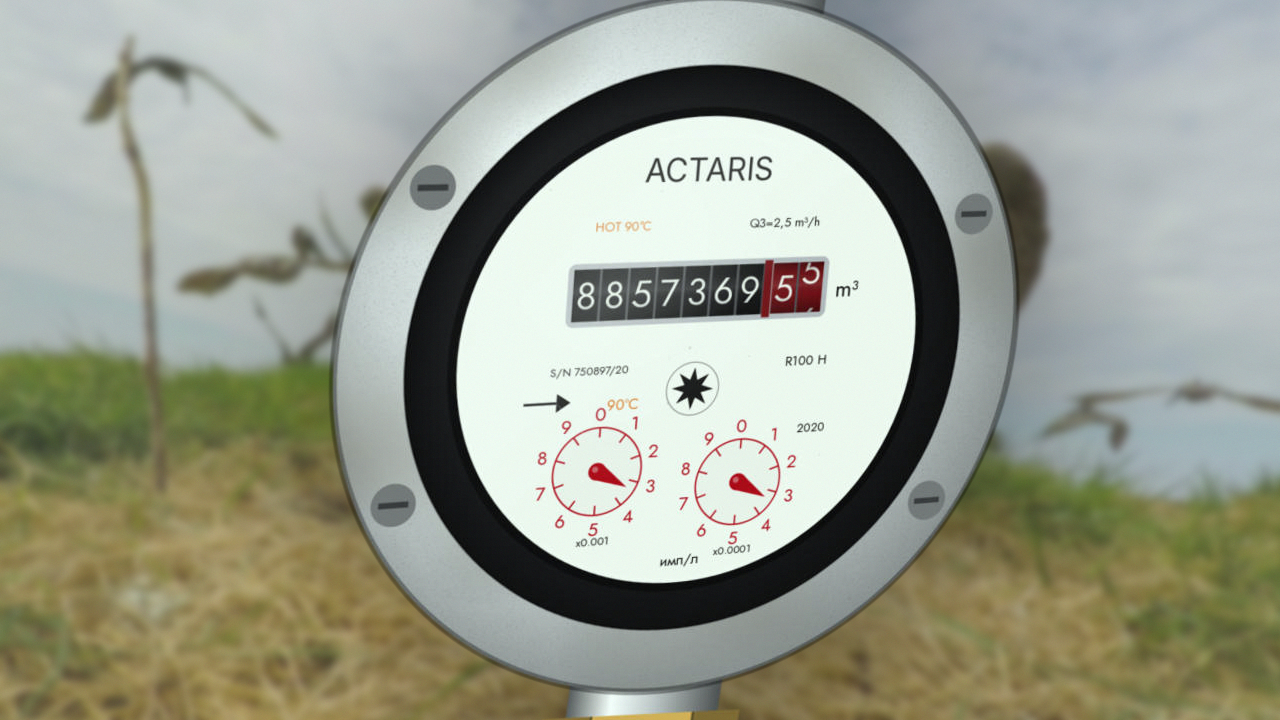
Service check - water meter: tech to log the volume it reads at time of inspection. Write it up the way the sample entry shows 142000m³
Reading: 8857369.5533m³
